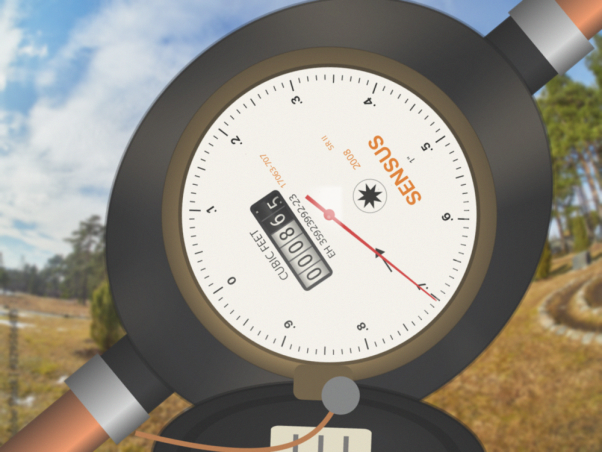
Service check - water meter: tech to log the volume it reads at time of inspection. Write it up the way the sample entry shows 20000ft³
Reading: 864.70ft³
